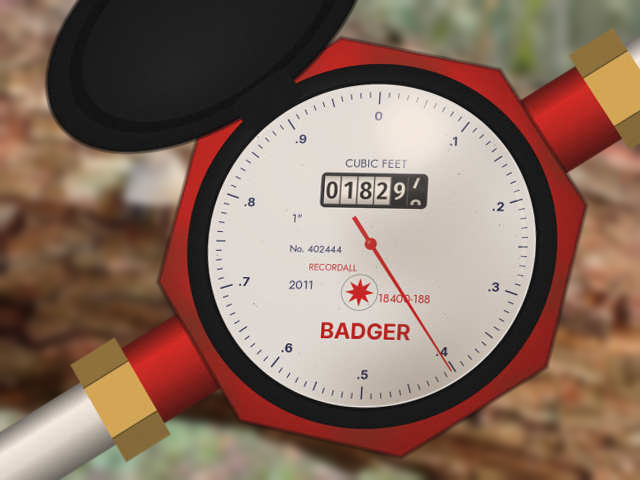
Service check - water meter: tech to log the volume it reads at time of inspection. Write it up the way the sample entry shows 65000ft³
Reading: 18297.40ft³
